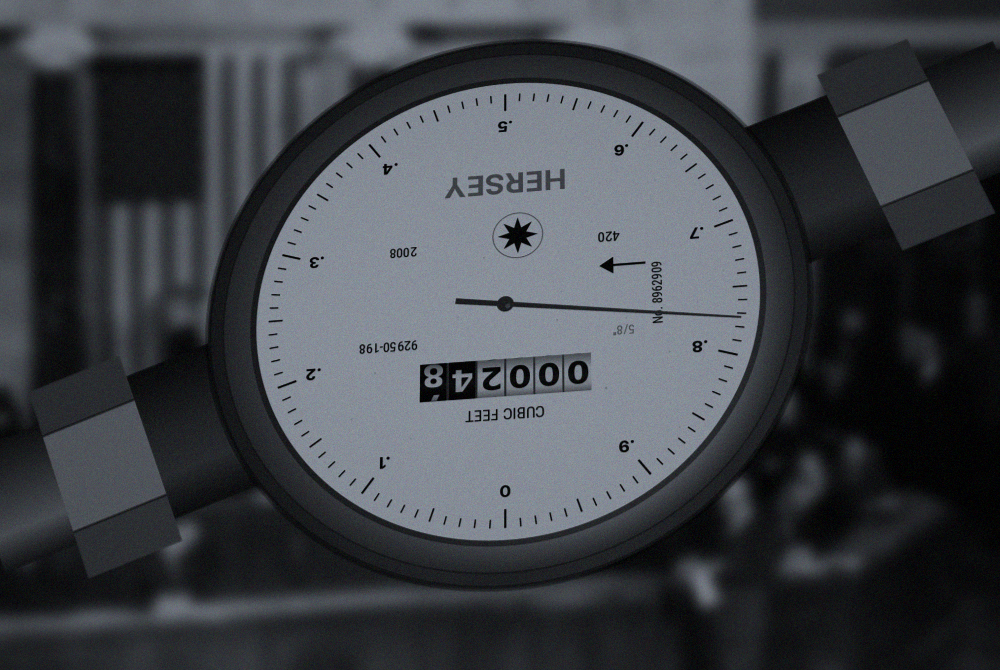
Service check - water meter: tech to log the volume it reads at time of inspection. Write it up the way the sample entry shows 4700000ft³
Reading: 247.77ft³
